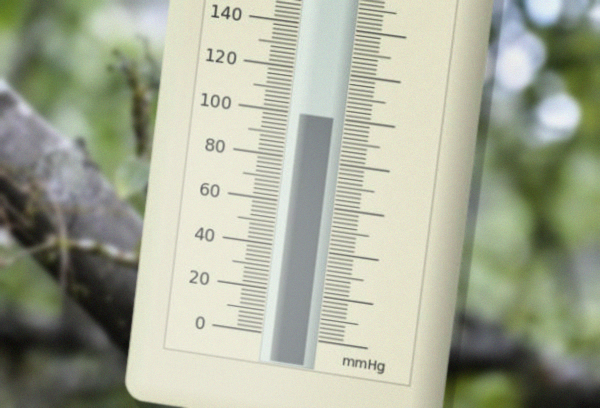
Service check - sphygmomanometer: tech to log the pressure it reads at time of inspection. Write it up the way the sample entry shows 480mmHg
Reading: 100mmHg
